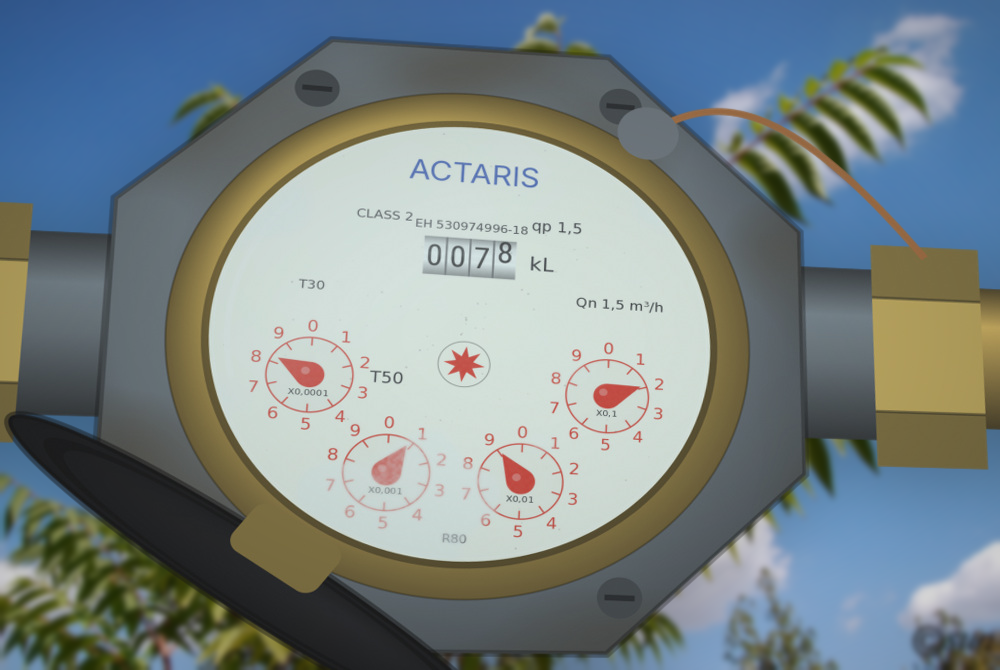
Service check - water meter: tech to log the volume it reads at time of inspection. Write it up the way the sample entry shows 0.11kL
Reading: 78.1908kL
